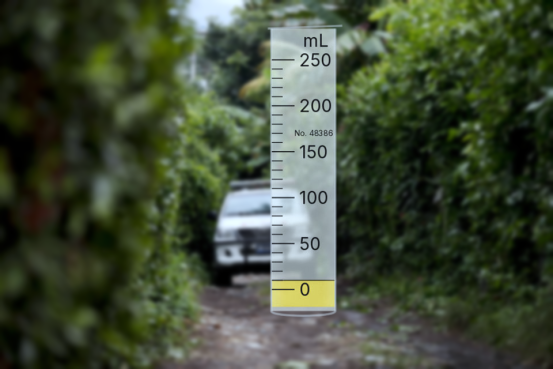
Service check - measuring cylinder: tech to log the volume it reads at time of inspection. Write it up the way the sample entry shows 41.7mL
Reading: 10mL
